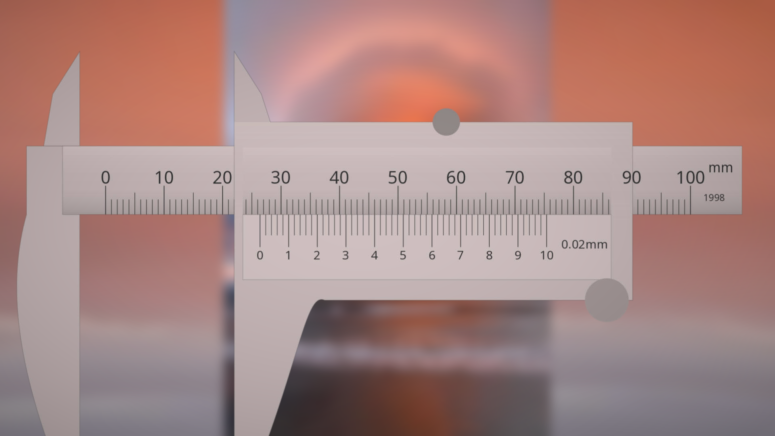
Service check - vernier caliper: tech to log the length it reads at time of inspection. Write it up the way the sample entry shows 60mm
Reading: 26.4mm
